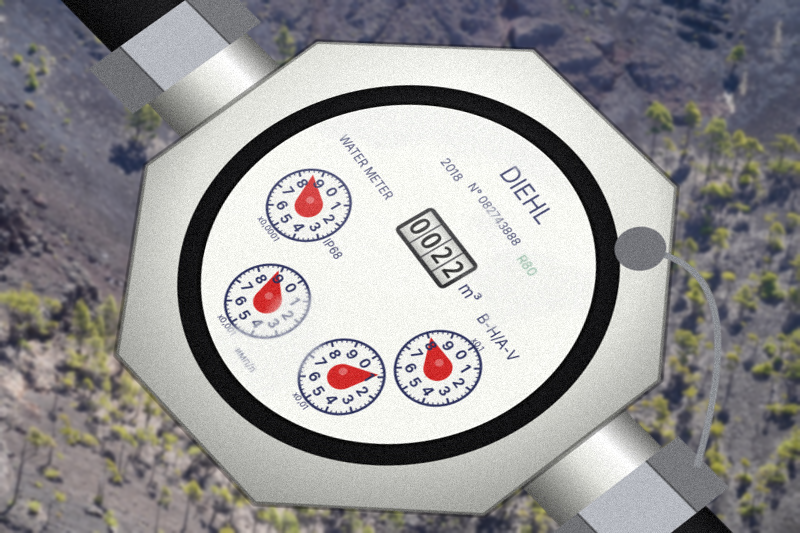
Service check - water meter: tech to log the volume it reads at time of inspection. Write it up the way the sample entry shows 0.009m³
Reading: 22.8088m³
